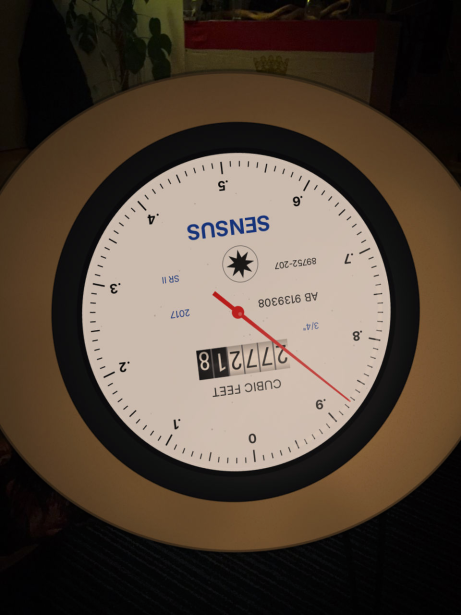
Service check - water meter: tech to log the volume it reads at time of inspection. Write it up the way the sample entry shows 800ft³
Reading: 277217.87ft³
